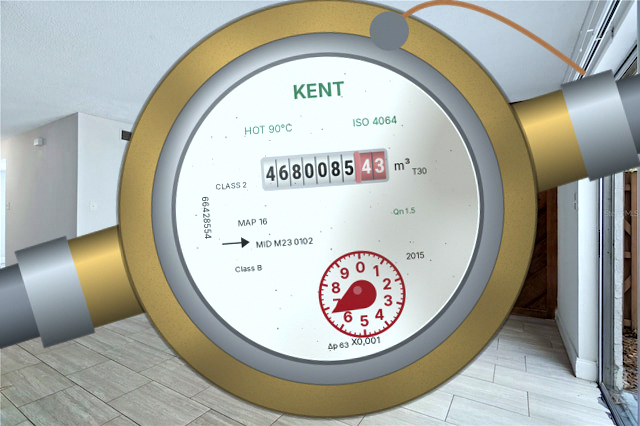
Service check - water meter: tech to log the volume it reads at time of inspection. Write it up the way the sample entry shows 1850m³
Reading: 4680085.436m³
